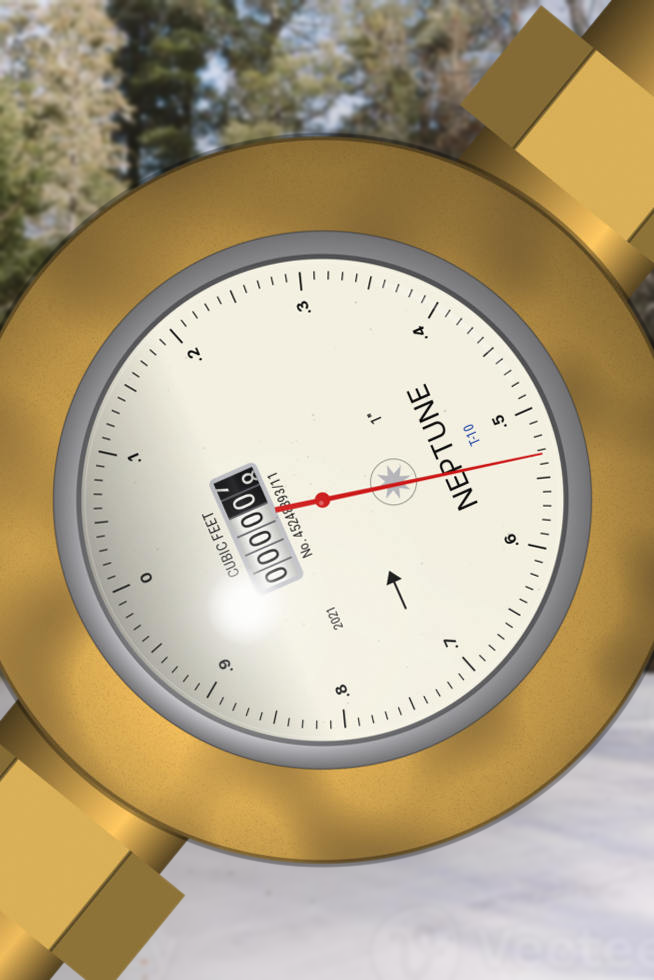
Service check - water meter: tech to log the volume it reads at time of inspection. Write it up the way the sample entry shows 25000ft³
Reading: 7.53ft³
